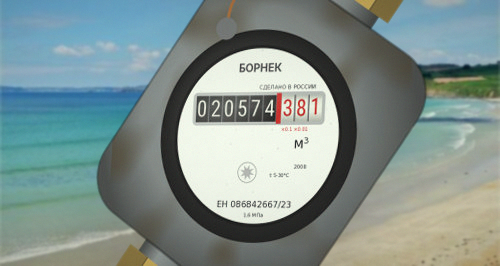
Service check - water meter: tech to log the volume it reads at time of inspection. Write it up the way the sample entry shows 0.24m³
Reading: 20574.381m³
